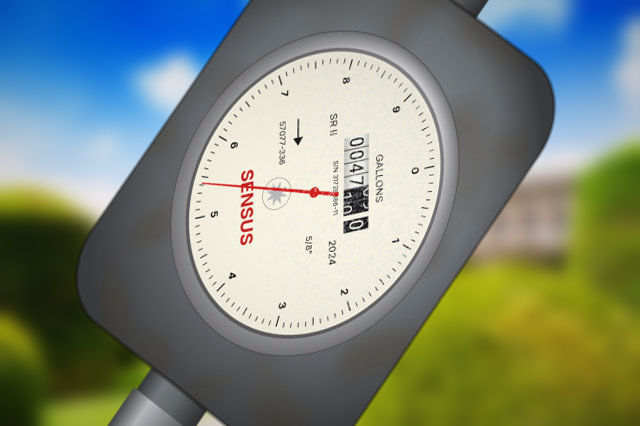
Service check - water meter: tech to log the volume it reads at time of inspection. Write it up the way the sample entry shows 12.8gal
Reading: 47095.4gal
